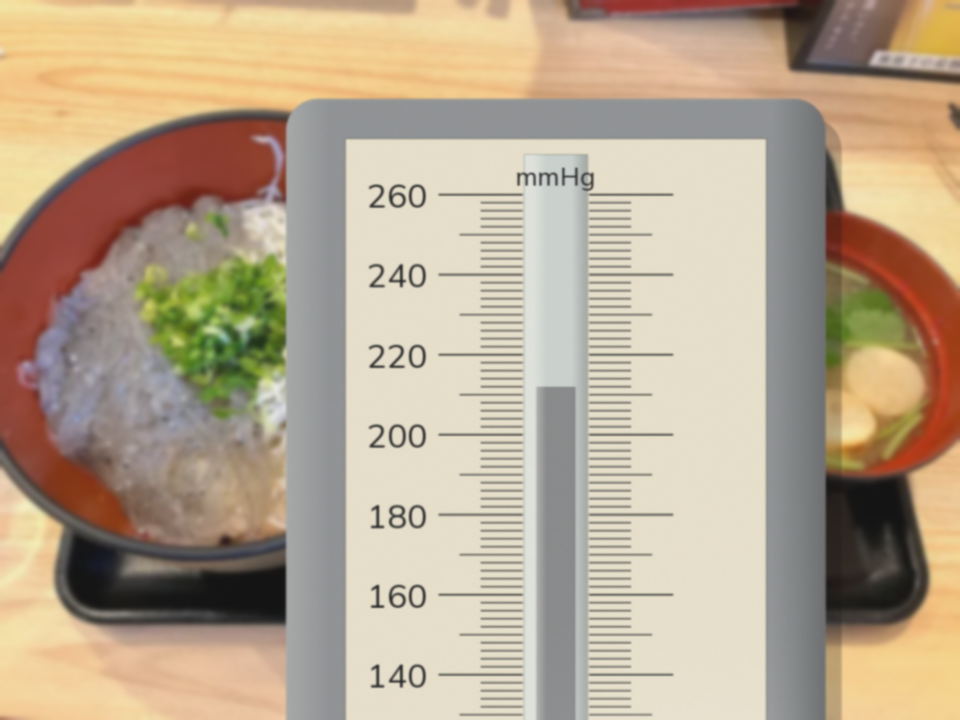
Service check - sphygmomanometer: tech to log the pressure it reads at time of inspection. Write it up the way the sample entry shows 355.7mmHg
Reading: 212mmHg
